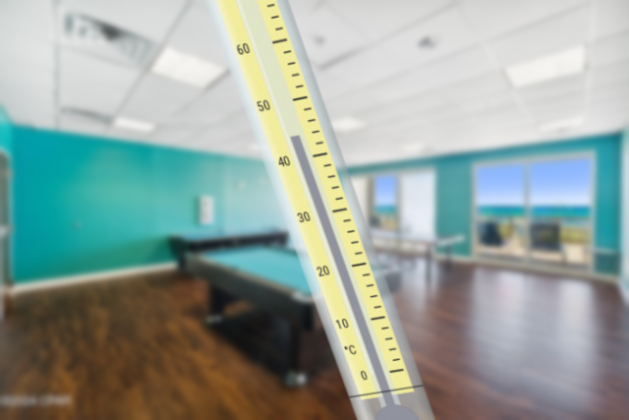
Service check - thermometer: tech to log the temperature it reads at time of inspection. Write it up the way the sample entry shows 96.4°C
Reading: 44°C
